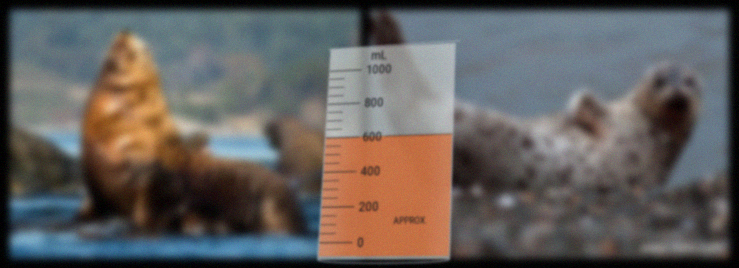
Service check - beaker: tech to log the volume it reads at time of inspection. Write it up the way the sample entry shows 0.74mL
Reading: 600mL
